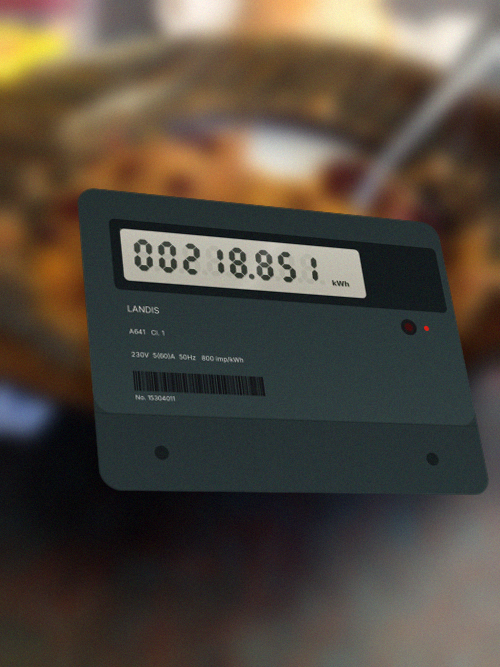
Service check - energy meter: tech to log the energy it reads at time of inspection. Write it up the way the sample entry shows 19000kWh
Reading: 218.851kWh
